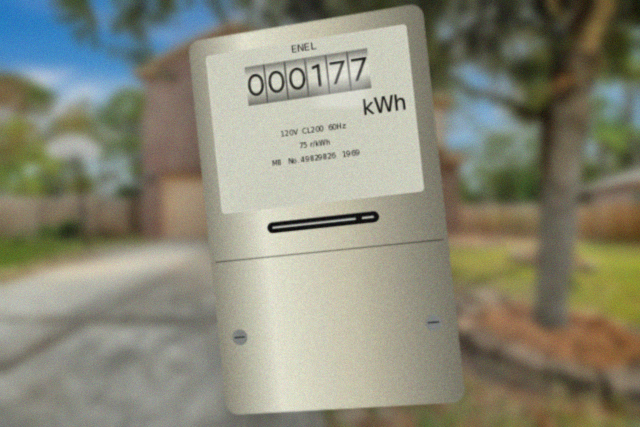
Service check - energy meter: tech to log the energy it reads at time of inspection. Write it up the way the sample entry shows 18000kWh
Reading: 177kWh
